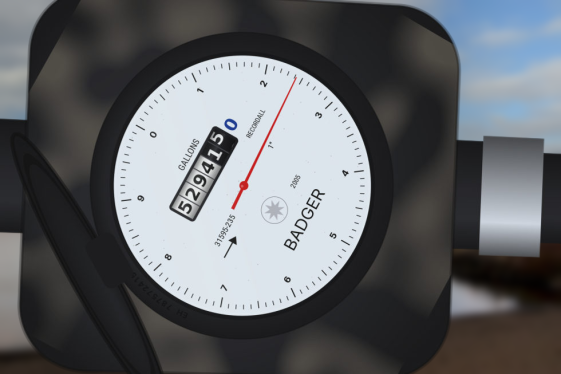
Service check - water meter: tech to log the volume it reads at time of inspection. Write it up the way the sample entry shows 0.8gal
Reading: 5294152.4gal
